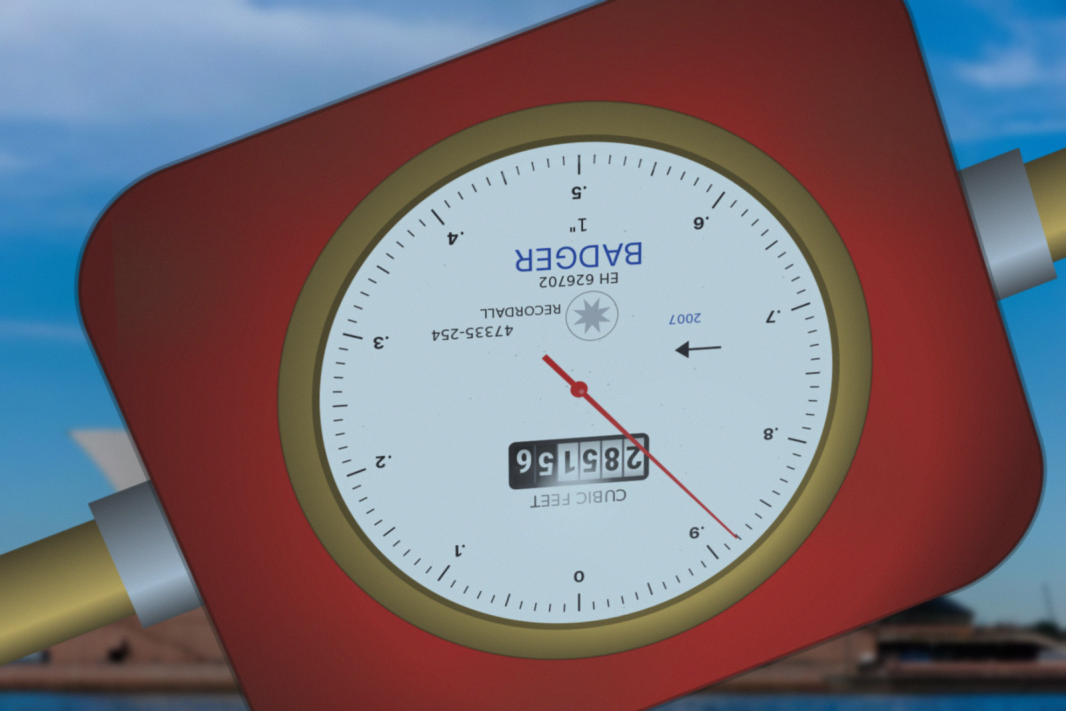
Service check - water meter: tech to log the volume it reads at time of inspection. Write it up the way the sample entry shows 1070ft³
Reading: 285155.88ft³
